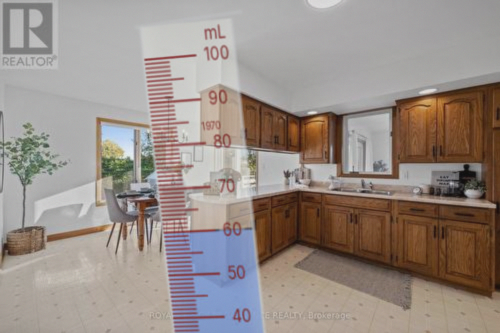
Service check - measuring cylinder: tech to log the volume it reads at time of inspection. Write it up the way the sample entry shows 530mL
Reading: 60mL
